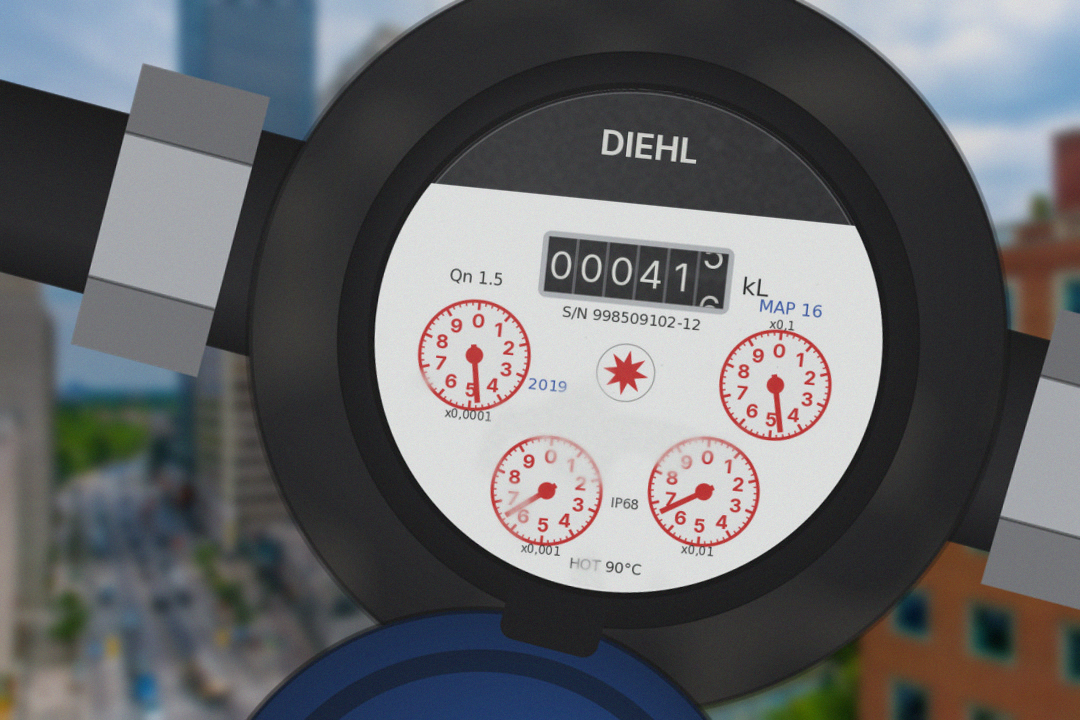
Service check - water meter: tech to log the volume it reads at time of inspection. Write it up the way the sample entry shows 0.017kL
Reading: 415.4664kL
